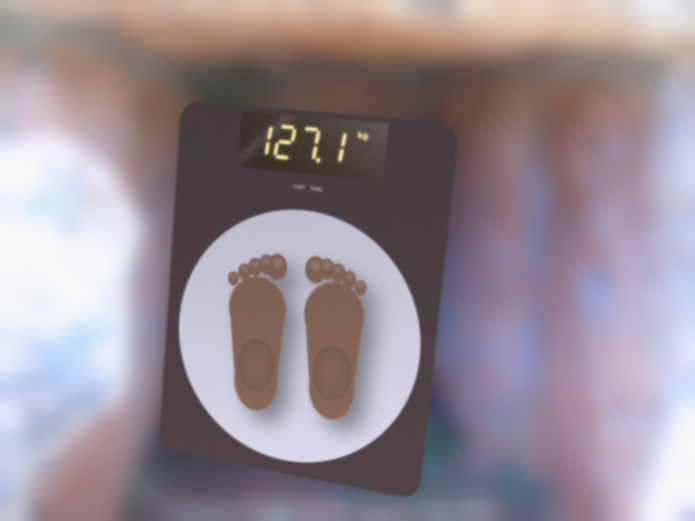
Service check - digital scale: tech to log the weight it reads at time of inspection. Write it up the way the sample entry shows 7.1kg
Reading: 127.1kg
